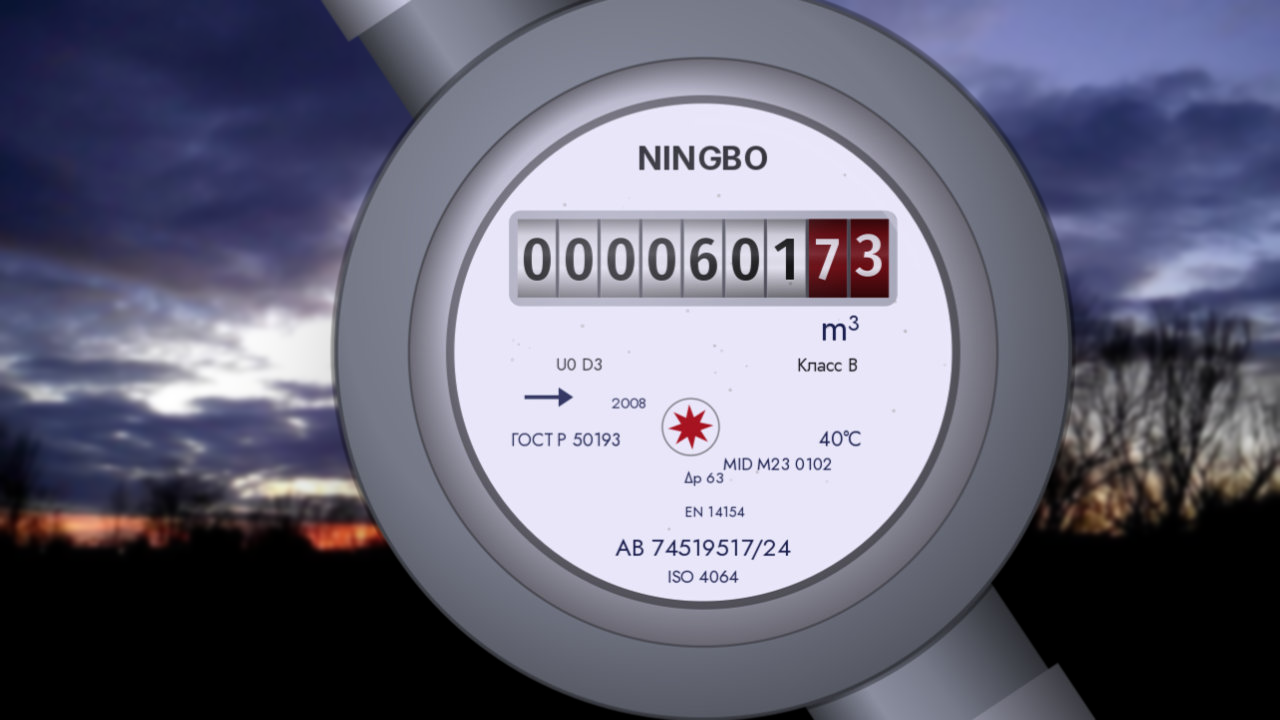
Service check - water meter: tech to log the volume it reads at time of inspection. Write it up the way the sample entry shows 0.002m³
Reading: 601.73m³
